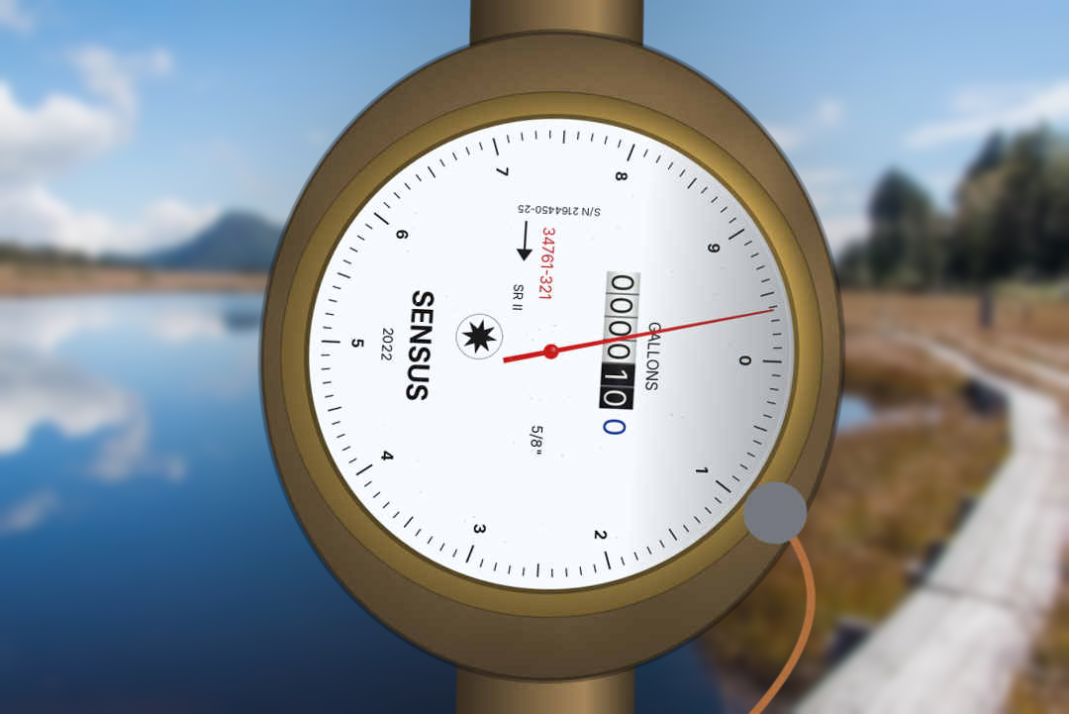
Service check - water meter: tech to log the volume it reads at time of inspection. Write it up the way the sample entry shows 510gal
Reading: 99.6gal
